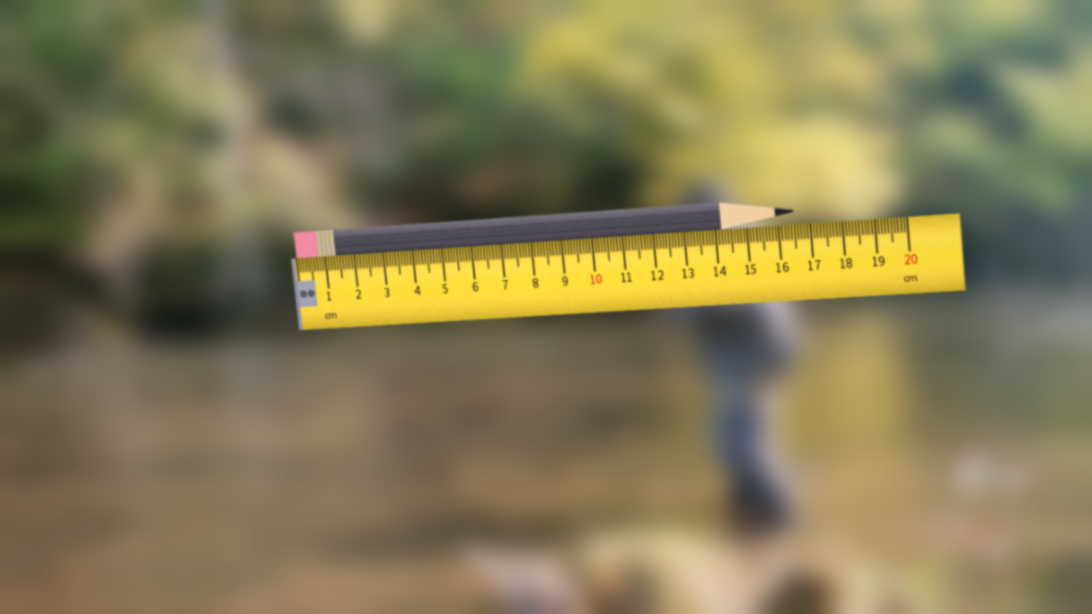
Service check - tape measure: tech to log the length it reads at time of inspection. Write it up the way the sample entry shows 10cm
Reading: 16.5cm
